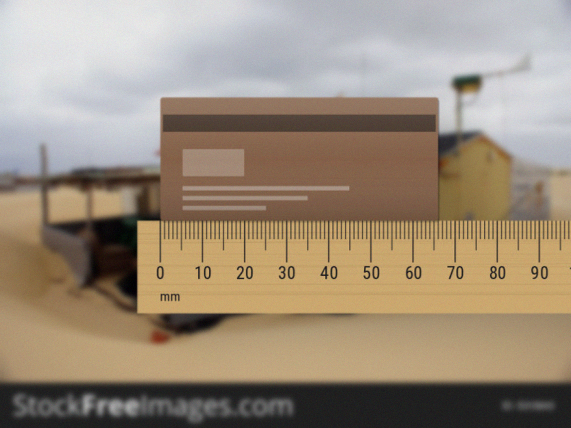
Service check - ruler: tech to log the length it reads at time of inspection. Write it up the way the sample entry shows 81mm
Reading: 66mm
